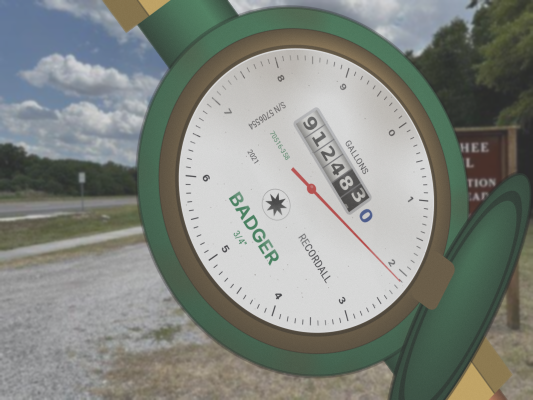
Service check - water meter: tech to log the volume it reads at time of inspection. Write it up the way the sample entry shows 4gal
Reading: 9124832.1gal
